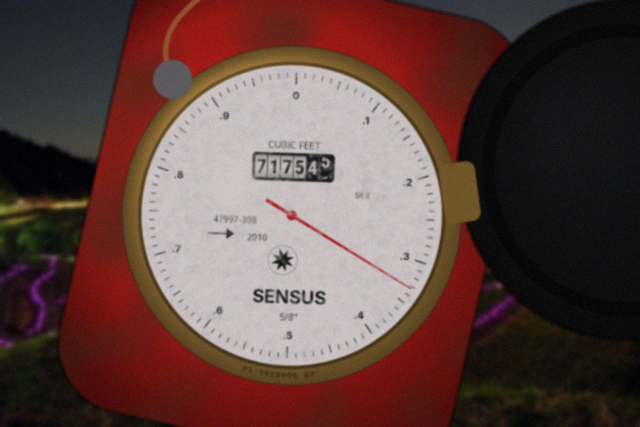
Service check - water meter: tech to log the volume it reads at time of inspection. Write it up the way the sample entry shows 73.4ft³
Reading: 717545.33ft³
